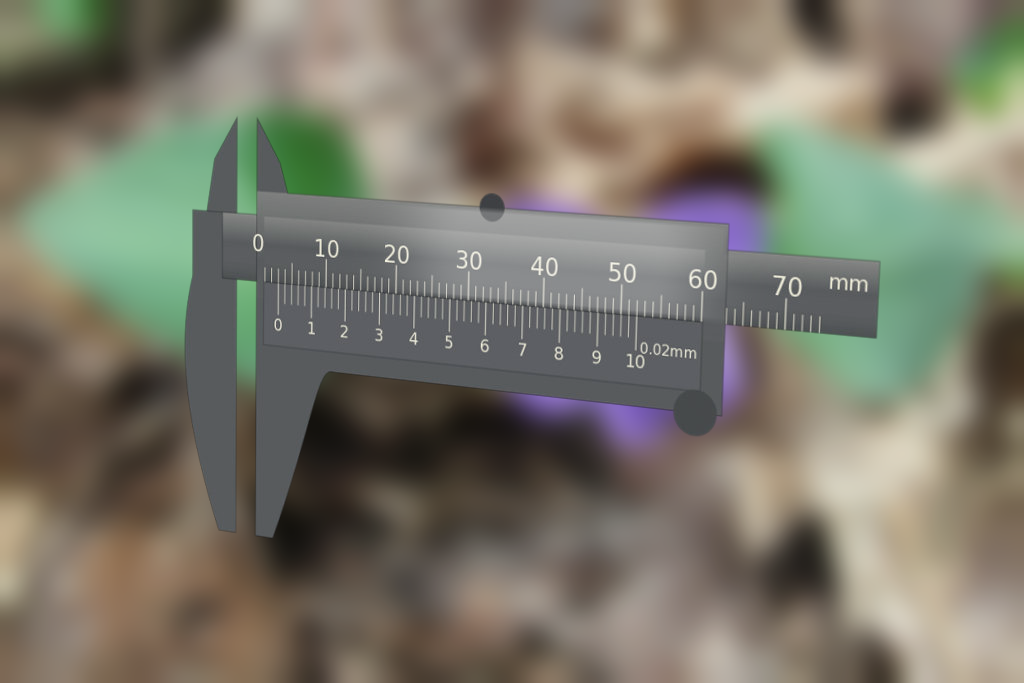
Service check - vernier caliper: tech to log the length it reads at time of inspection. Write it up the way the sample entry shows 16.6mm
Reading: 3.0mm
